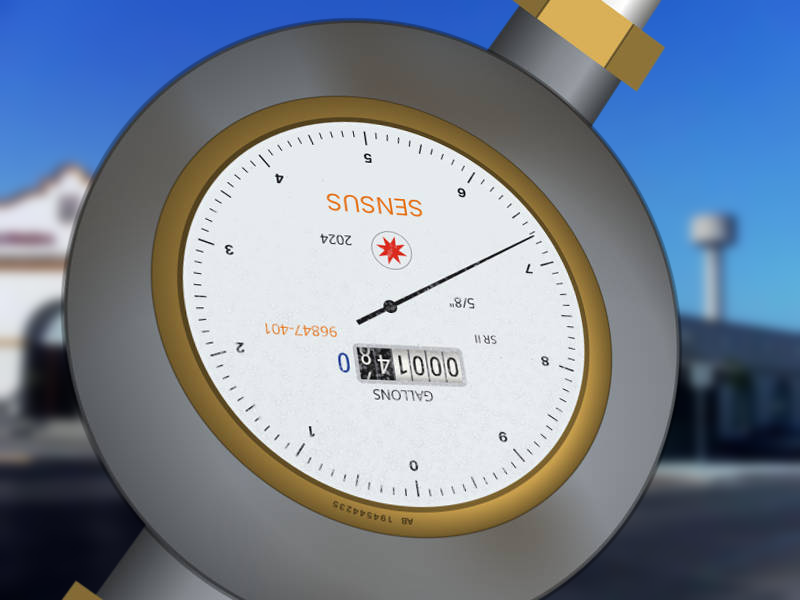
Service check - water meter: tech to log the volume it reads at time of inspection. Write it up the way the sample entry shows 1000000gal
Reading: 1476.7gal
